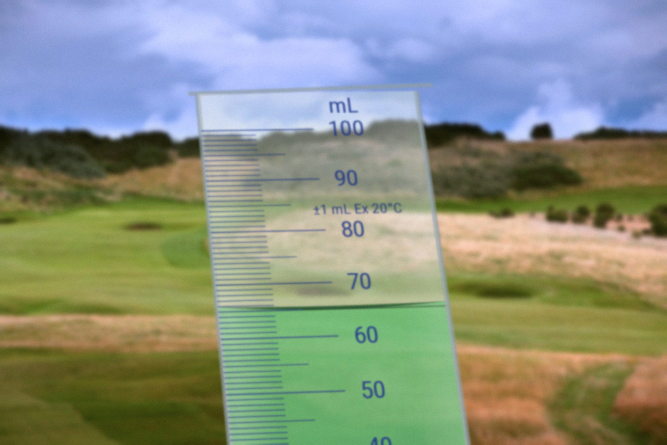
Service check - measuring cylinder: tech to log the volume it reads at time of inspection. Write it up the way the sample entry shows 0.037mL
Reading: 65mL
